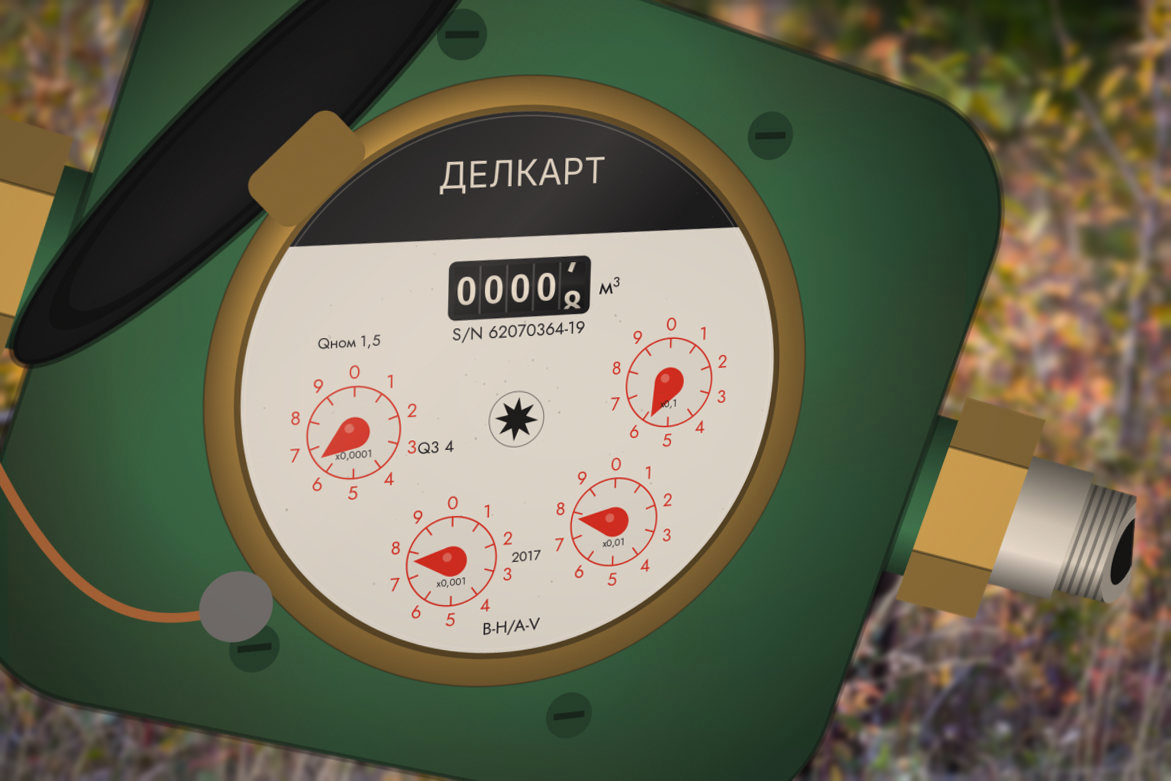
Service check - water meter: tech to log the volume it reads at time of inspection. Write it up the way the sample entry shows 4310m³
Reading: 7.5776m³
